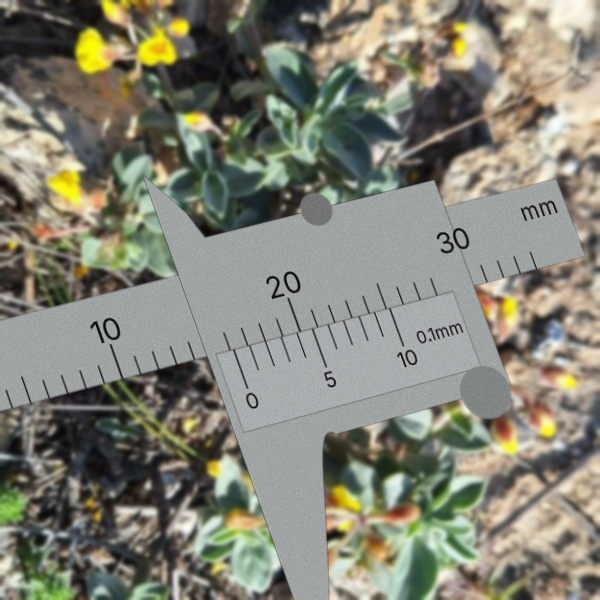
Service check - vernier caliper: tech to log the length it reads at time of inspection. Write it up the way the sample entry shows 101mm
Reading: 16.2mm
